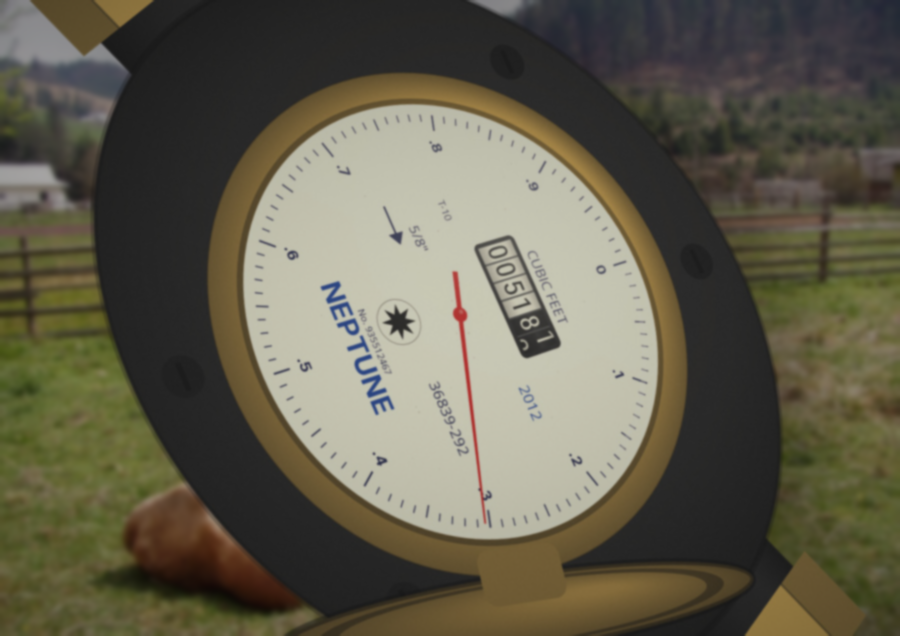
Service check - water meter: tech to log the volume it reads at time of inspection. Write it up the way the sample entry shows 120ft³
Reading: 5181.30ft³
